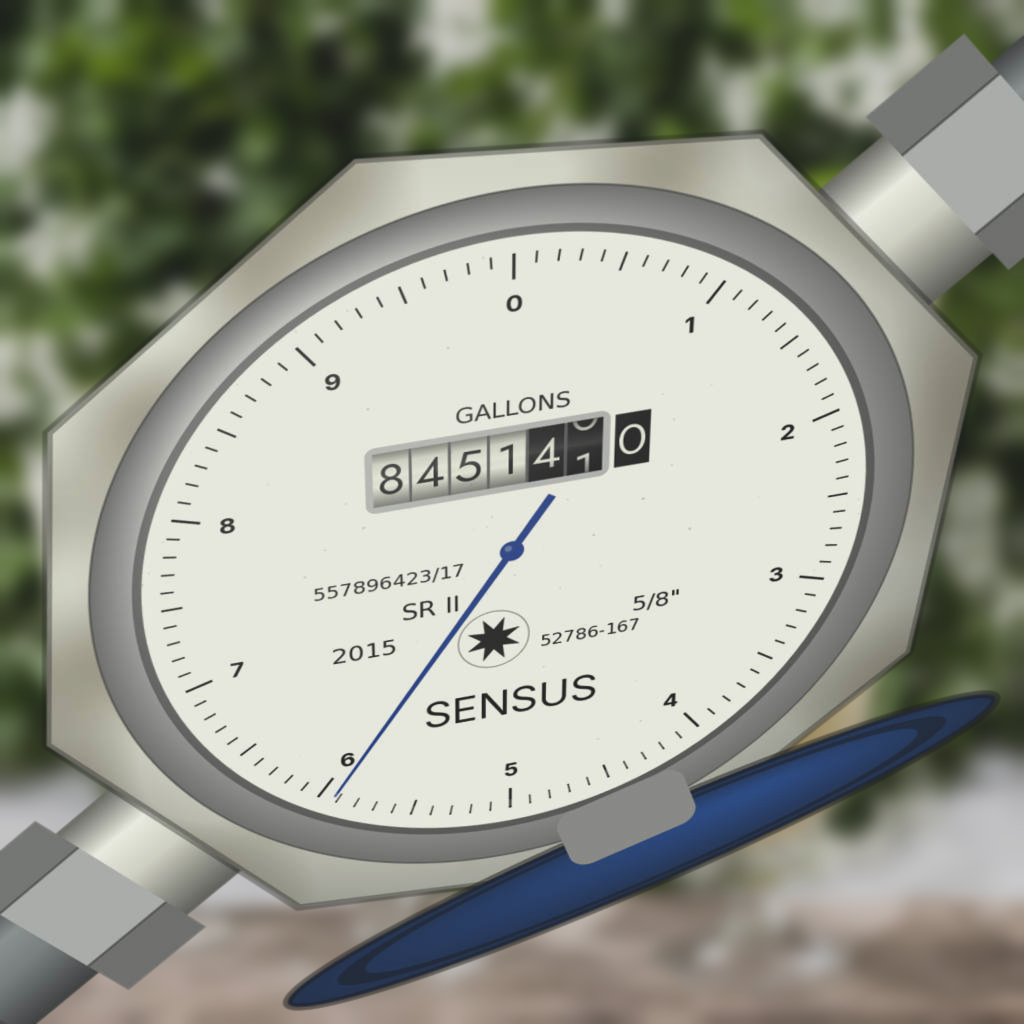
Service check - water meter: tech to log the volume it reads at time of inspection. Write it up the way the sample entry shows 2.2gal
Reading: 8451405.9gal
